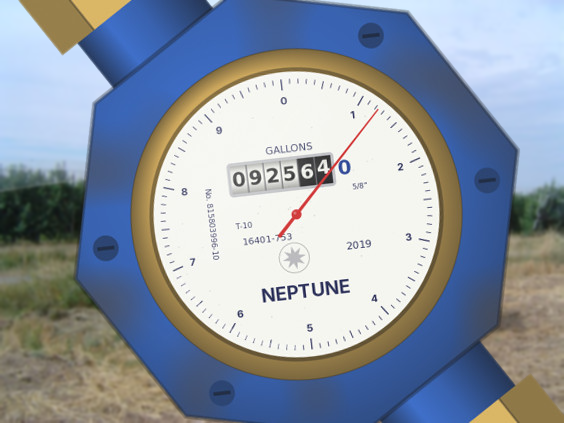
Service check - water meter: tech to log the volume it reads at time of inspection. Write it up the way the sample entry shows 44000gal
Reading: 925641.2gal
